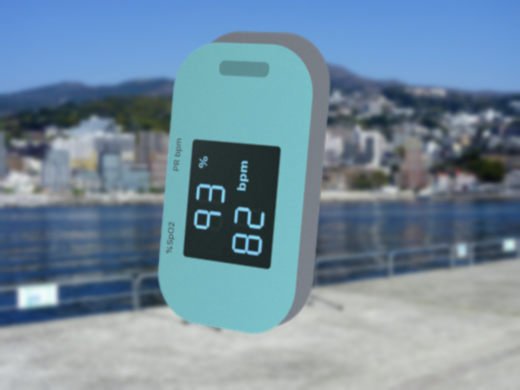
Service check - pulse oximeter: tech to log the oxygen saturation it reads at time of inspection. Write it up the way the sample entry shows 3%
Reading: 93%
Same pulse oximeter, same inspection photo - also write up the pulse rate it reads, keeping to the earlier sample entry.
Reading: 82bpm
